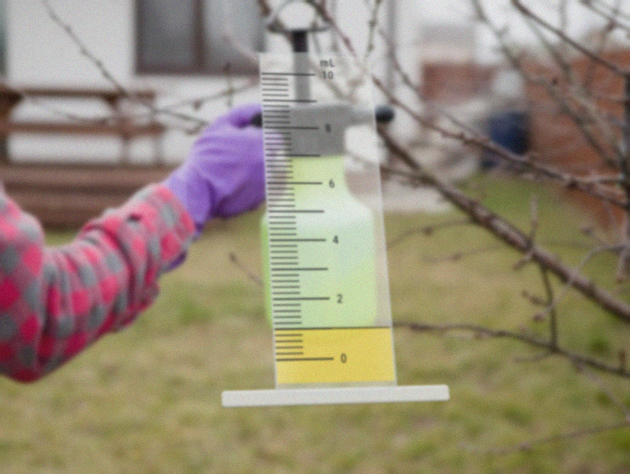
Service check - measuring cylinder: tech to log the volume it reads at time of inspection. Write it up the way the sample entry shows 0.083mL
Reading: 1mL
